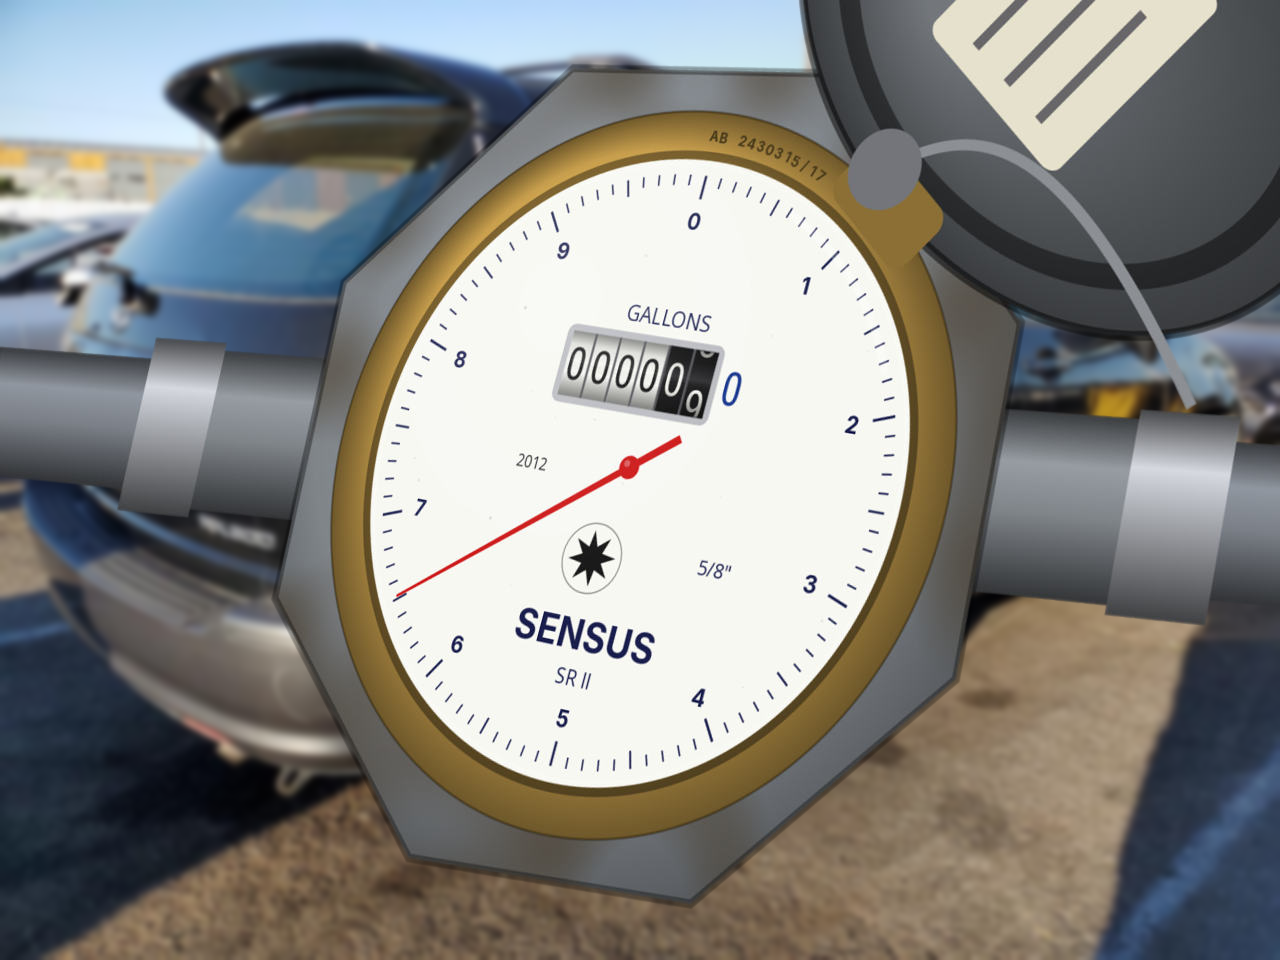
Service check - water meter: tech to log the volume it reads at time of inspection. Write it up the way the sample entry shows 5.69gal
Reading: 86.5gal
